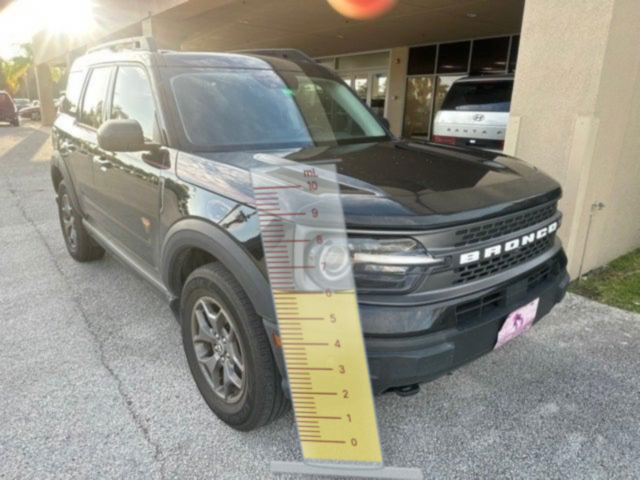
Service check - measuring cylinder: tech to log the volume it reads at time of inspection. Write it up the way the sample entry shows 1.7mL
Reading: 6mL
